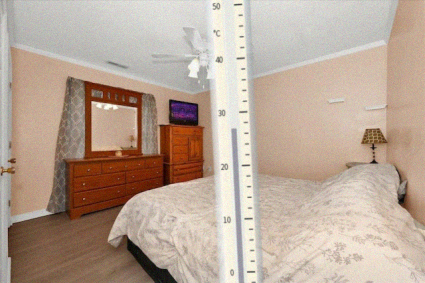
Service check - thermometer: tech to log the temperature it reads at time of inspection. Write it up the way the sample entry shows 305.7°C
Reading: 27°C
